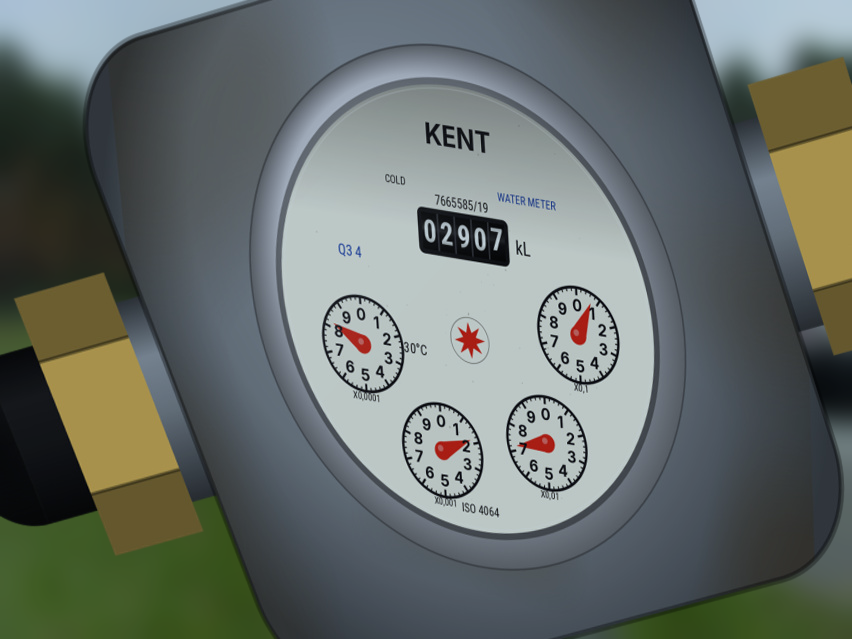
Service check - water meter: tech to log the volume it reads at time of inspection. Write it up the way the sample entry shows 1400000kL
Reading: 2907.0718kL
